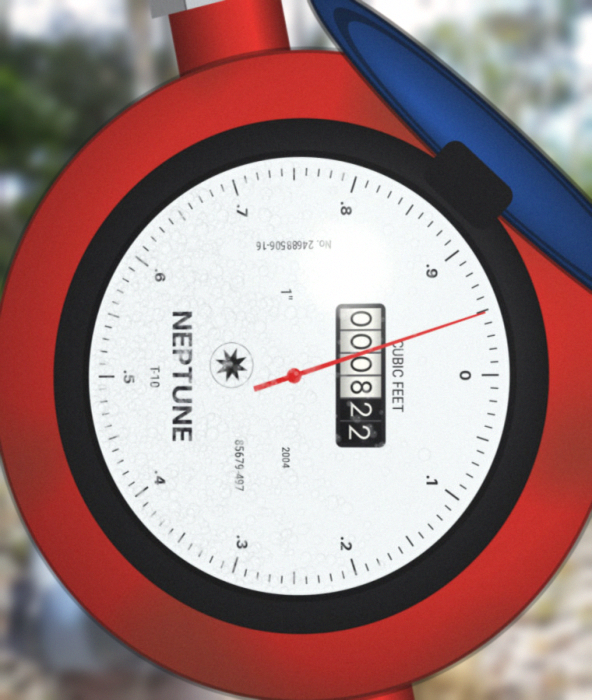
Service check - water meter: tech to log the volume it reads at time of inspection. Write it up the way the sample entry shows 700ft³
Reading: 821.95ft³
